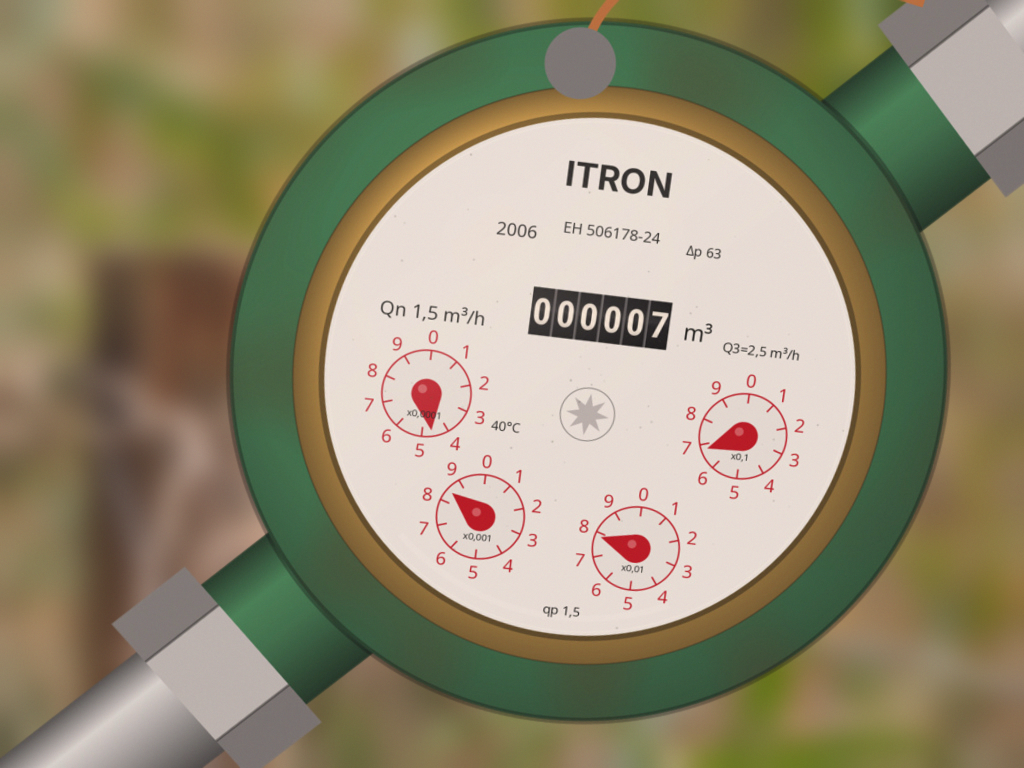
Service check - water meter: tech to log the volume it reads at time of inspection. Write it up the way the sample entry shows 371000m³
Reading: 7.6784m³
